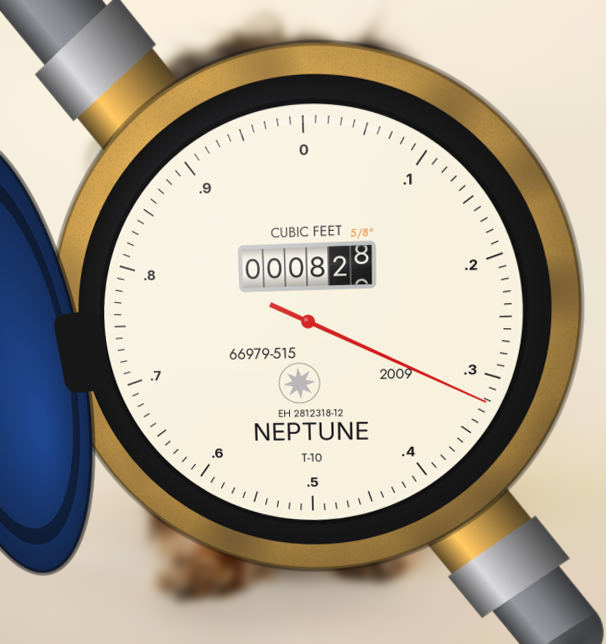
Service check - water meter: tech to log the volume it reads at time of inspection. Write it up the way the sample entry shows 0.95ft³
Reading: 828.32ft³
